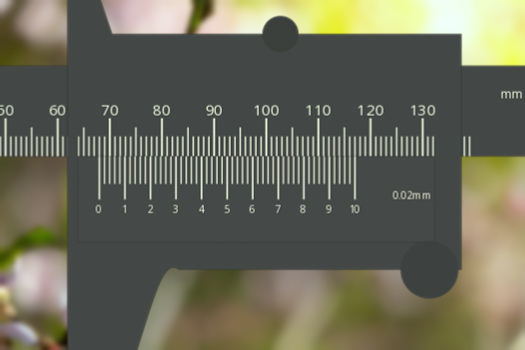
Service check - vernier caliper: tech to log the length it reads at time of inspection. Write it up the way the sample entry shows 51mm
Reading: 68.0mm
